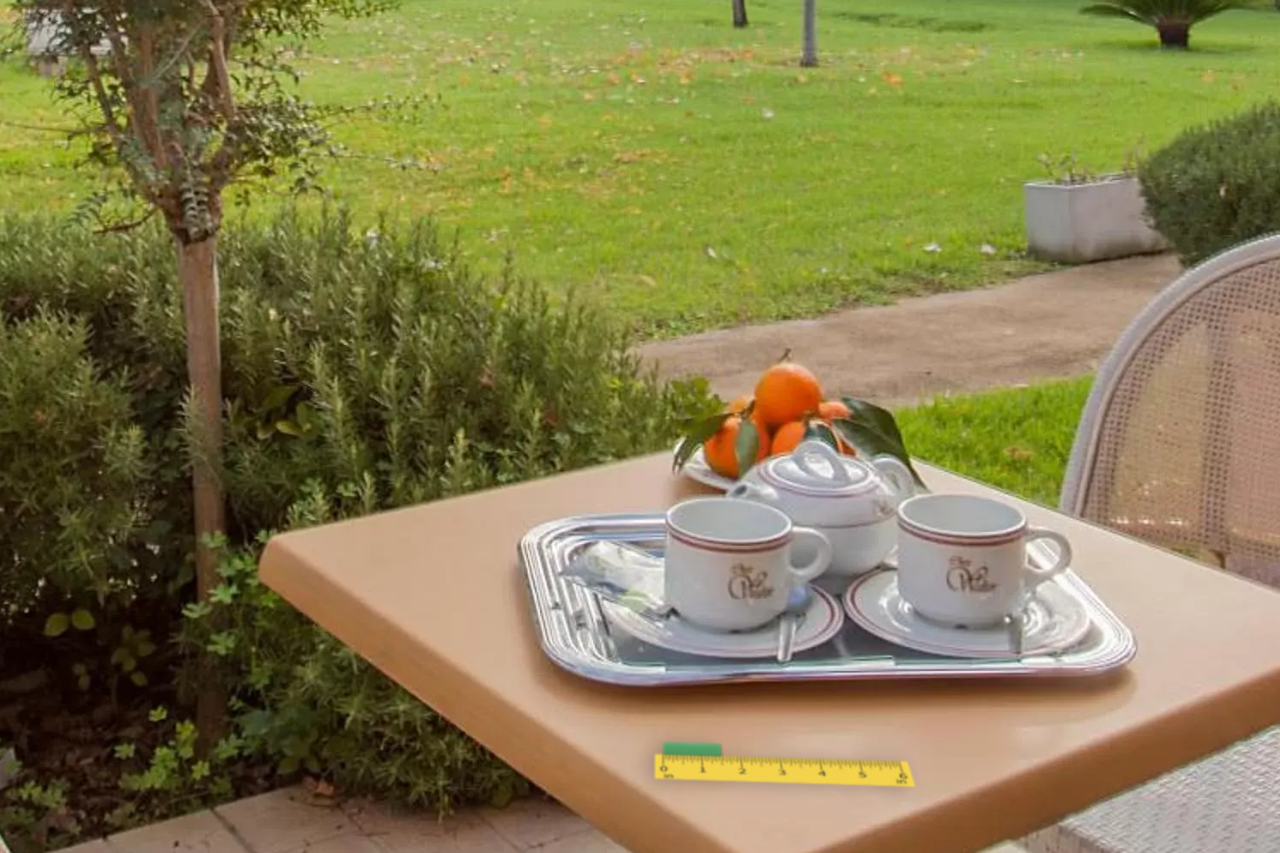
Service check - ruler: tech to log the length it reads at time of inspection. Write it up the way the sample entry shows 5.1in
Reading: 1.5in
